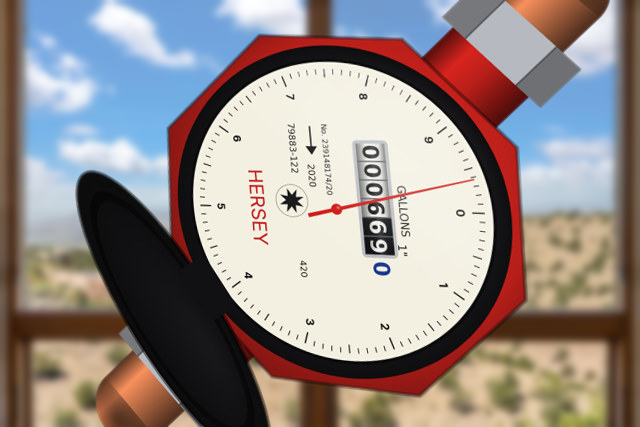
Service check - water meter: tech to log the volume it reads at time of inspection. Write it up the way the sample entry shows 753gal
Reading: 6689.6gal
